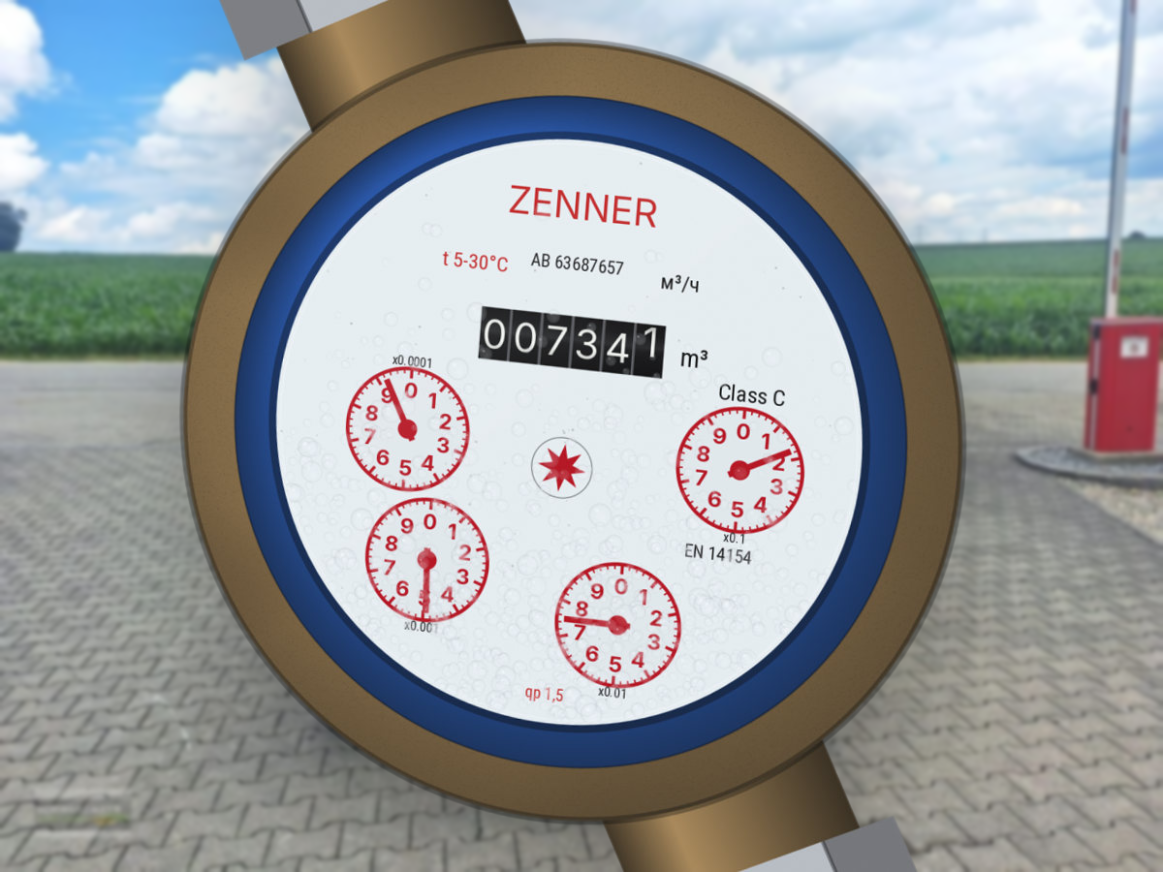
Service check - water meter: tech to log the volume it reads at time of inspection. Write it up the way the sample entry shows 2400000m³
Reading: 7341.1749m³
